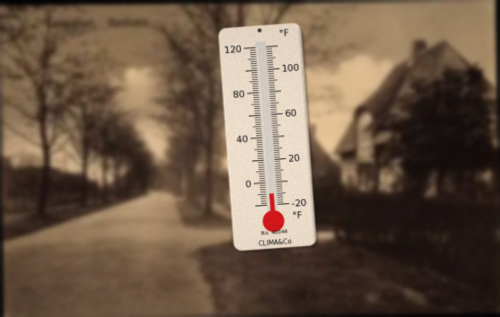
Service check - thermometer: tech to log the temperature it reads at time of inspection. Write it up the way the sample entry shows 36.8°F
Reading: -10°F
